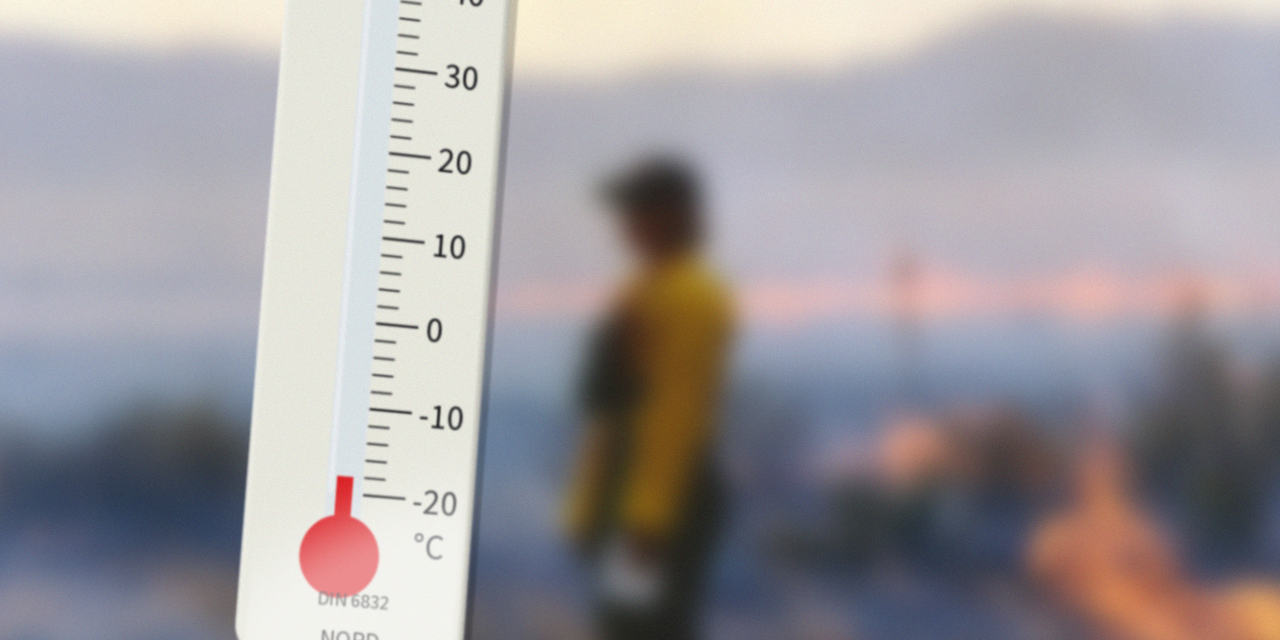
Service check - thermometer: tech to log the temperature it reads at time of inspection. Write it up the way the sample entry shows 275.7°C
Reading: -18°C
